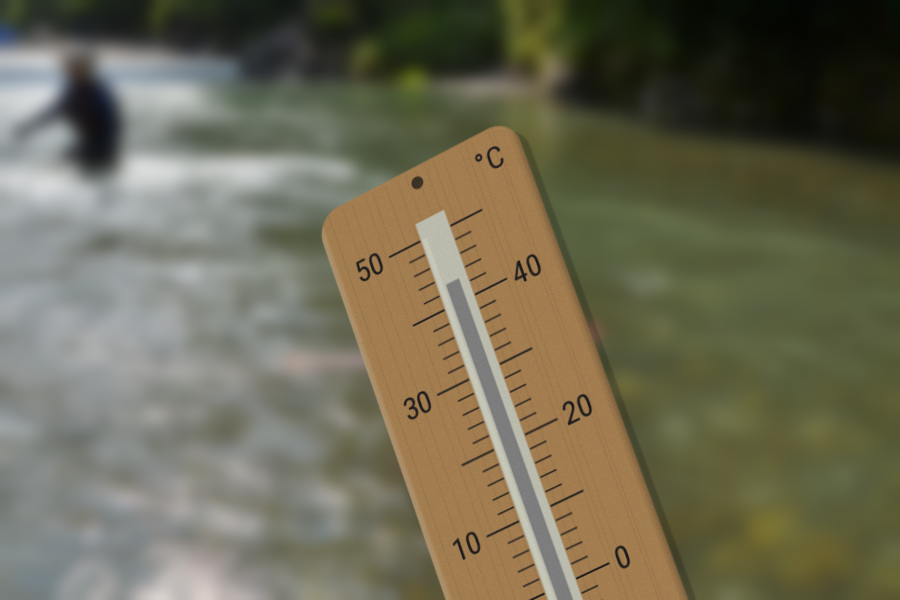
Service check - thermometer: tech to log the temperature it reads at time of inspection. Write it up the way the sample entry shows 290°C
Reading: 43°C
